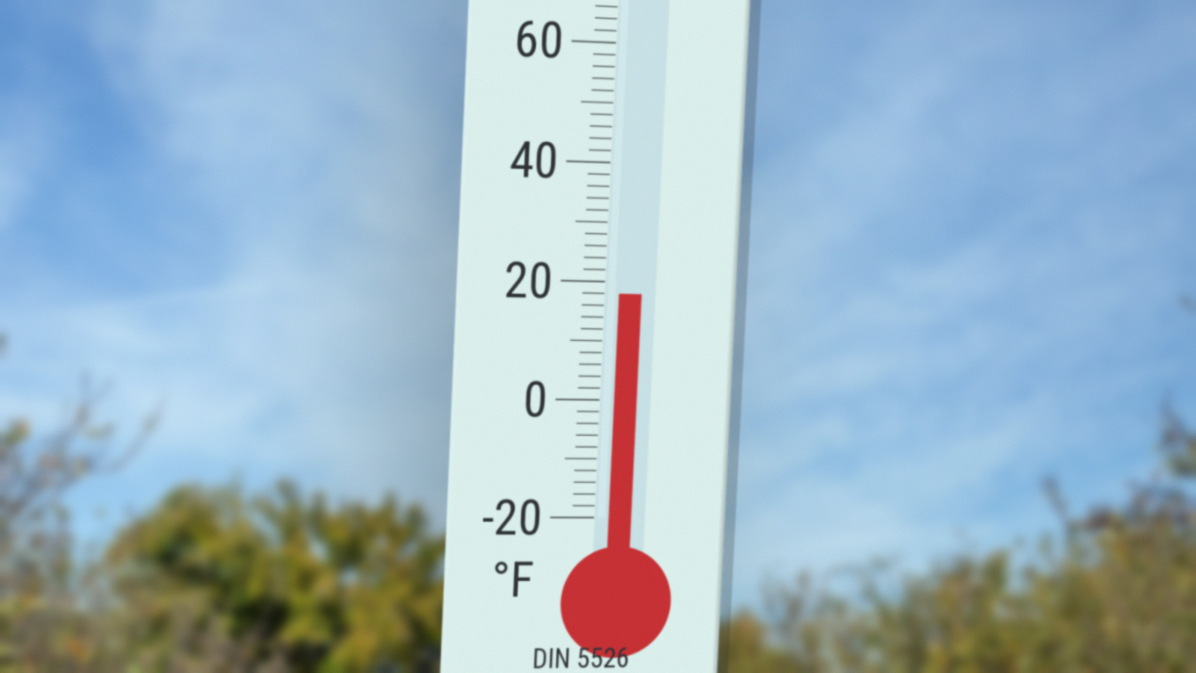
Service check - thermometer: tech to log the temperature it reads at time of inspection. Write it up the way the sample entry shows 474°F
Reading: 18°F
